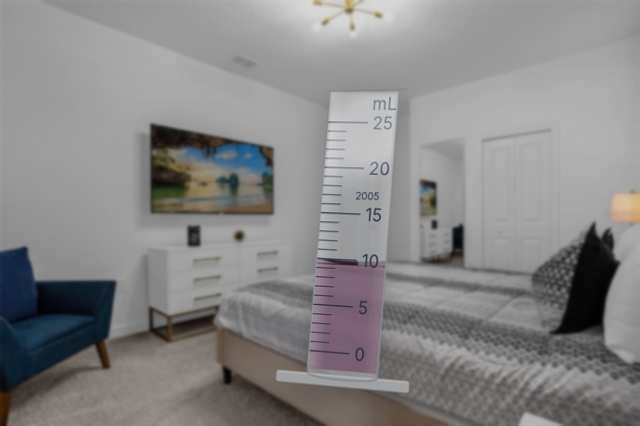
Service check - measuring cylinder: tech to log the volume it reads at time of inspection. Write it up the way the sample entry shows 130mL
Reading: 9.5mL
